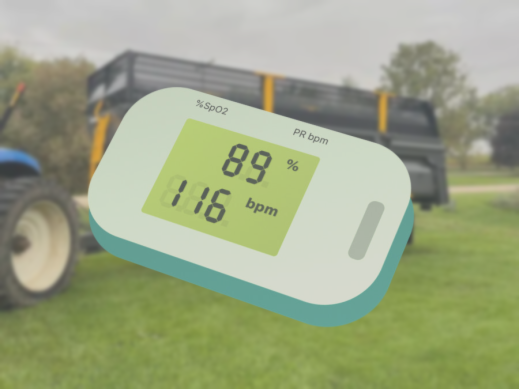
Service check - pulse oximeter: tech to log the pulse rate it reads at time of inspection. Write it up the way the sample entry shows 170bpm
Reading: 116bpm
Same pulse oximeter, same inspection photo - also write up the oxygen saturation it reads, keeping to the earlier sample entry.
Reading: 89%
